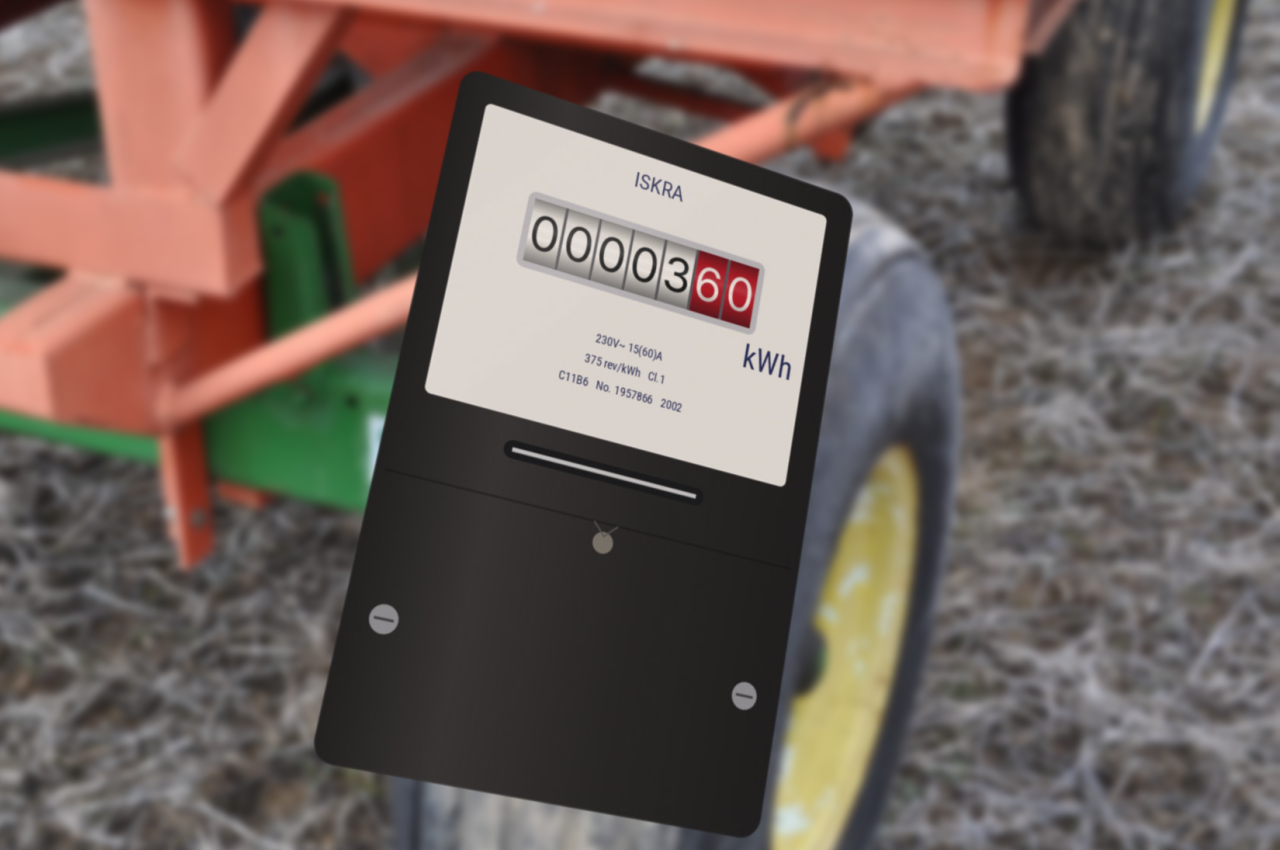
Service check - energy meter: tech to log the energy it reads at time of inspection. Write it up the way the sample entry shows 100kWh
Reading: 3.60kWh
